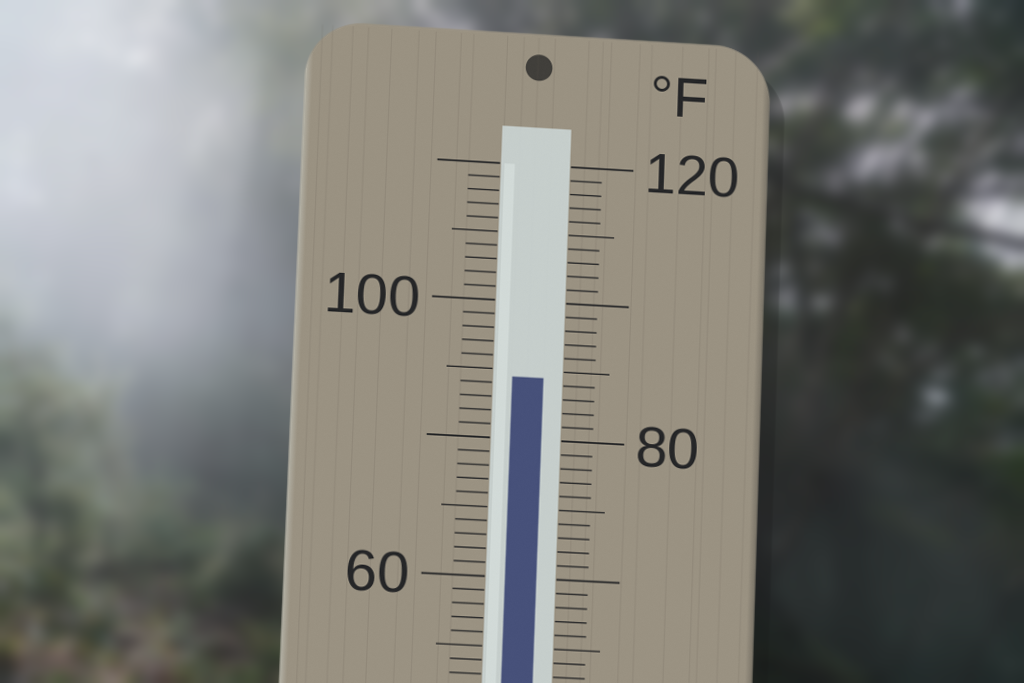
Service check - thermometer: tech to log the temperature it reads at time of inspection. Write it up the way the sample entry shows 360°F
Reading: 89°F
